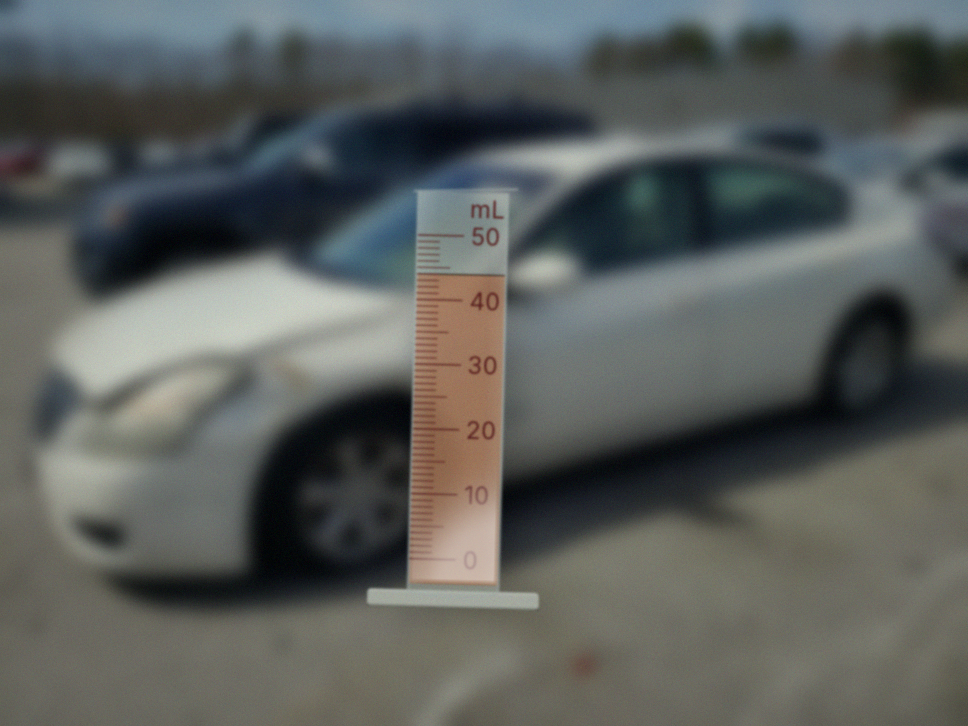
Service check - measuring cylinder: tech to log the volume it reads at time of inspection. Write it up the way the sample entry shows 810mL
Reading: 44mL
